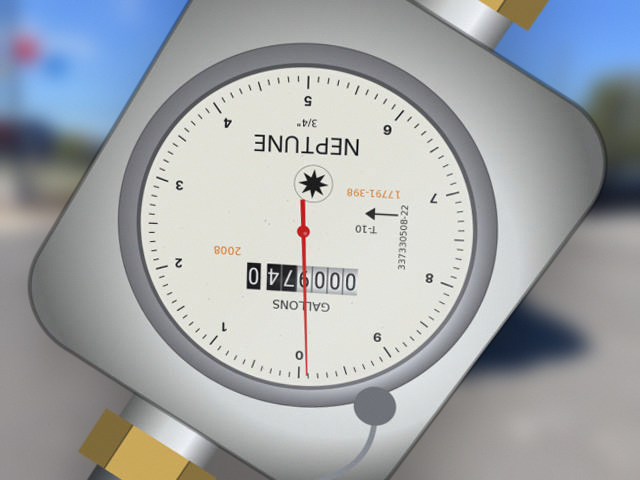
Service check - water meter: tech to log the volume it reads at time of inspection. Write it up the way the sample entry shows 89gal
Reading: 9739.9gal
